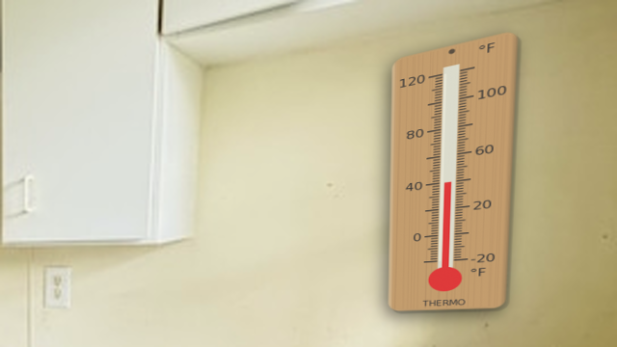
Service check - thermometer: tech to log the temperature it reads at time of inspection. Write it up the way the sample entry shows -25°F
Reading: 40°F
